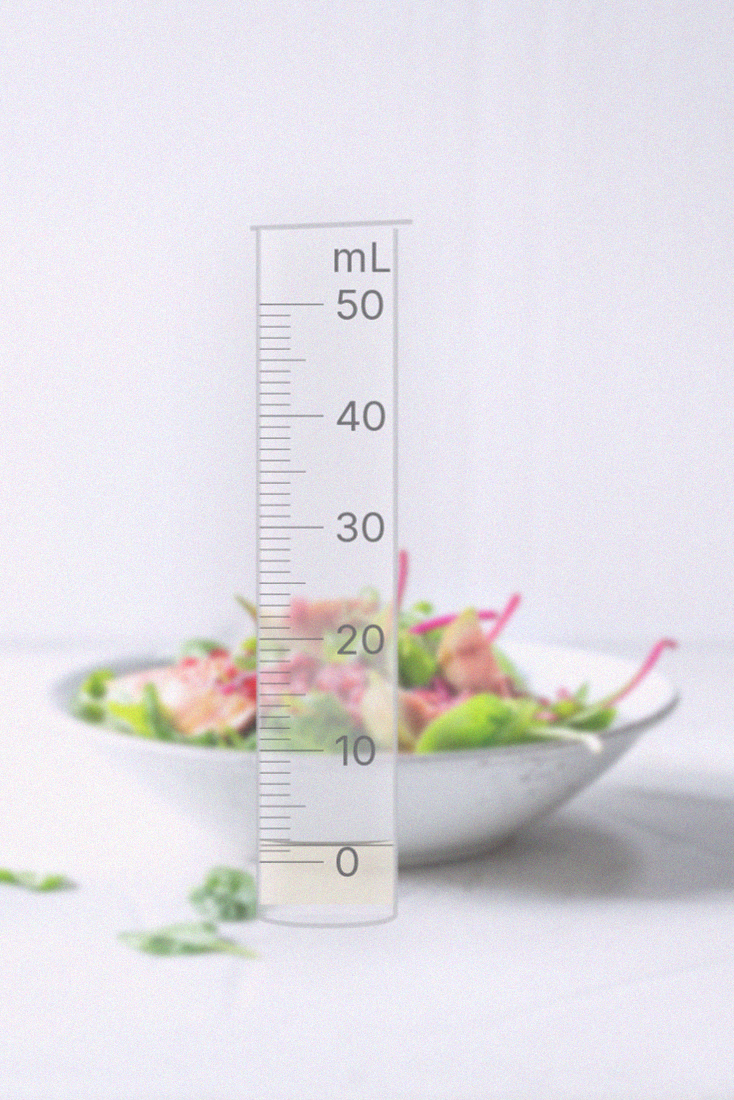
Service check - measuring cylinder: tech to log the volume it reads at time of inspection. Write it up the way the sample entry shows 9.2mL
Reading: 1.5mL
